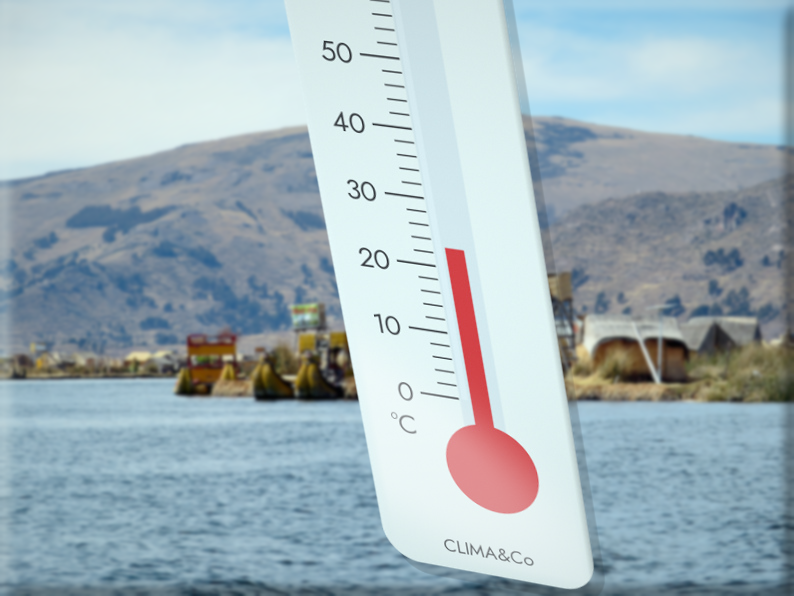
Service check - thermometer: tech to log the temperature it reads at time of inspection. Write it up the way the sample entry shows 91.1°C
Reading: 23°C
